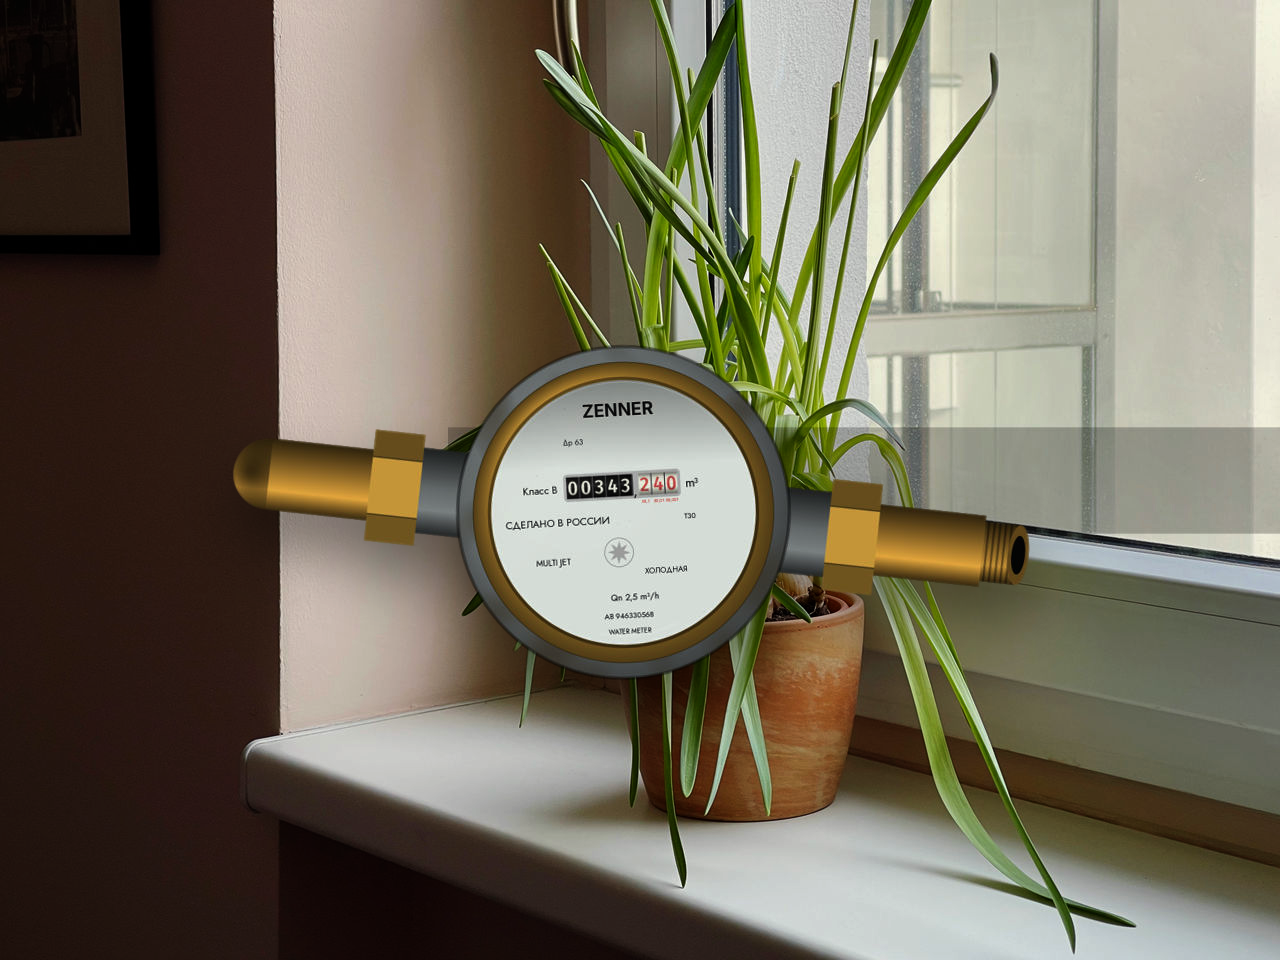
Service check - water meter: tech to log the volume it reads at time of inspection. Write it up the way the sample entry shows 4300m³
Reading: 343.240m³
